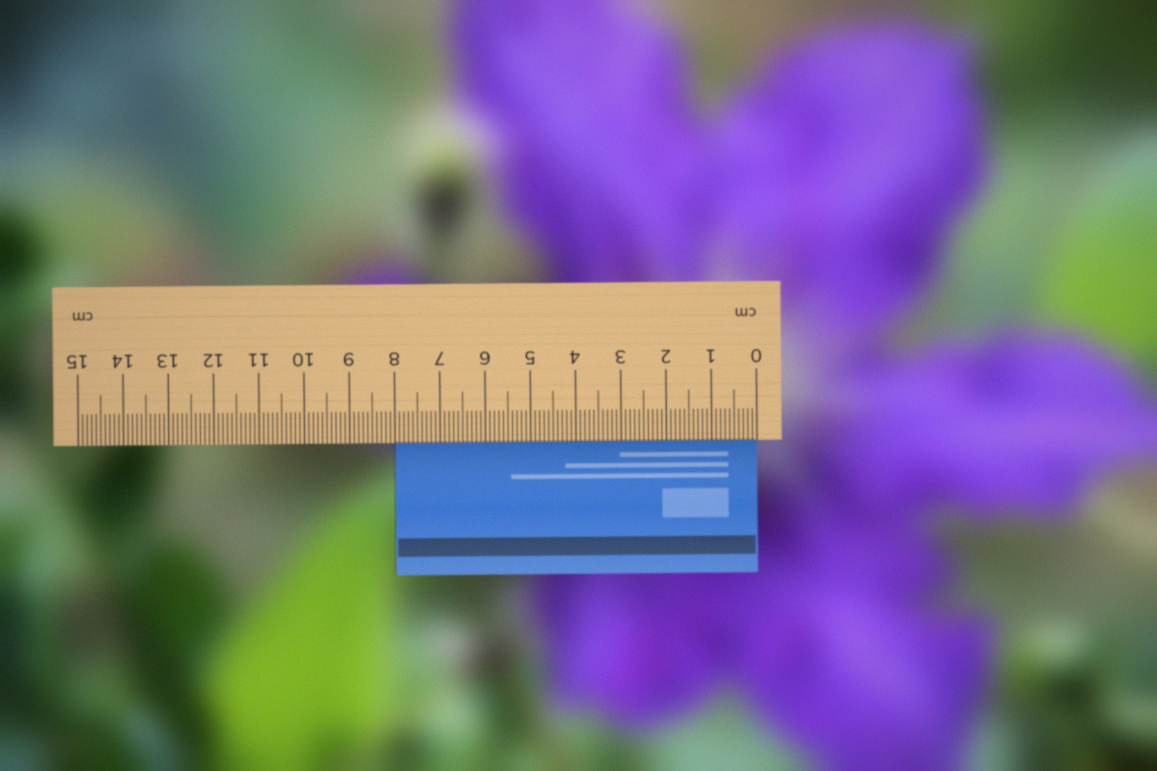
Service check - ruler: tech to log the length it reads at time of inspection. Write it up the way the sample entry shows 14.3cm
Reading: 8cm
